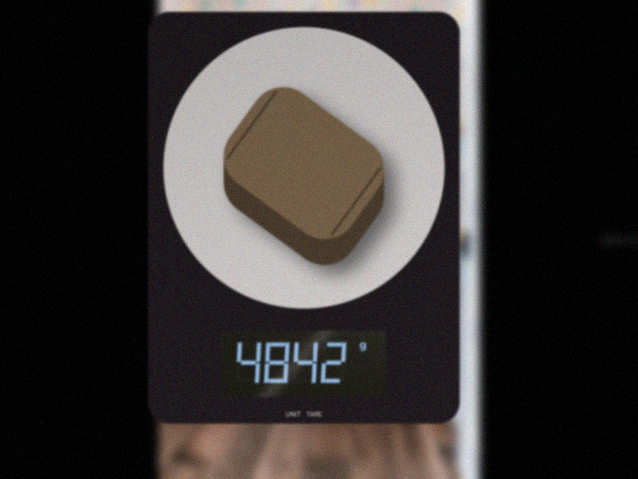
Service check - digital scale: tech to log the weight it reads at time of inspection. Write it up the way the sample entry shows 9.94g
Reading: 4842g
